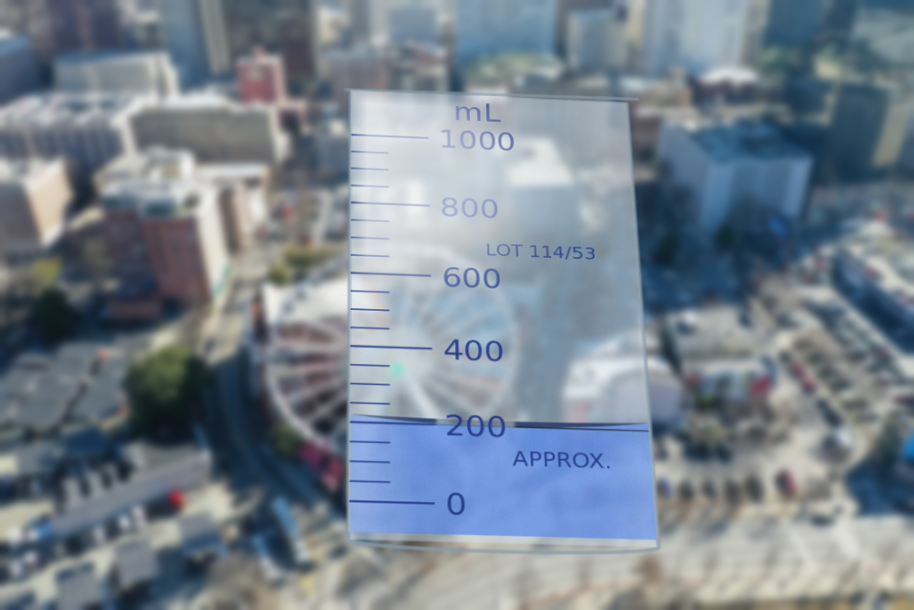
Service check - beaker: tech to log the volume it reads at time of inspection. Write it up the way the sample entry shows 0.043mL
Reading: 200mL
